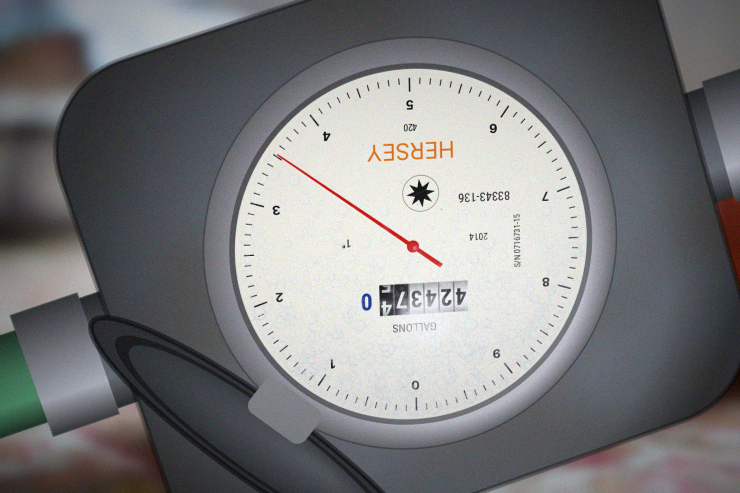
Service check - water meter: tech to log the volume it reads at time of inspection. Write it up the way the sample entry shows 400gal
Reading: 4243743.5gal
